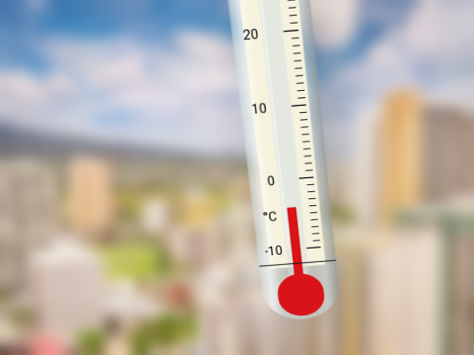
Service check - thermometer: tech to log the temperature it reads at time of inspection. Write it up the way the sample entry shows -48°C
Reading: -4°C
